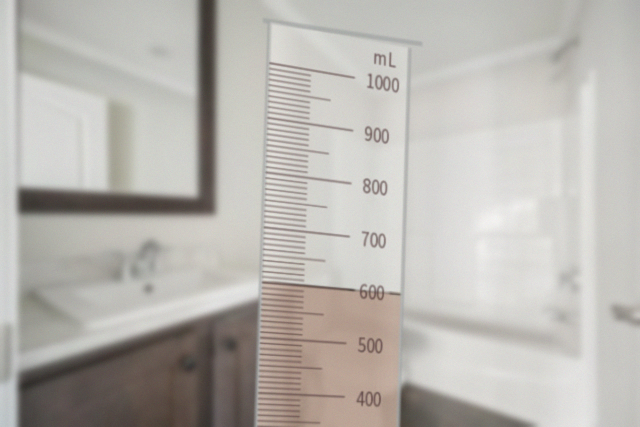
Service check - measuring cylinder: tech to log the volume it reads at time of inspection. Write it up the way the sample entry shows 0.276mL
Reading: 600mL
